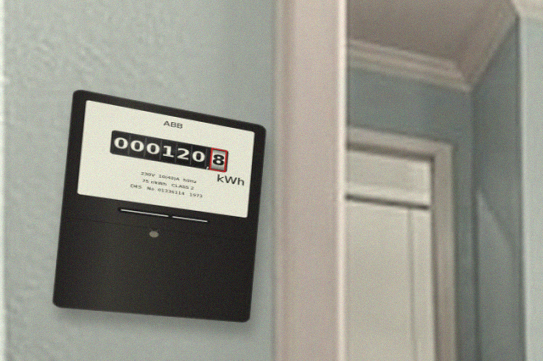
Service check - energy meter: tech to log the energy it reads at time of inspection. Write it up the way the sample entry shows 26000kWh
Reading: 120.8kWh
